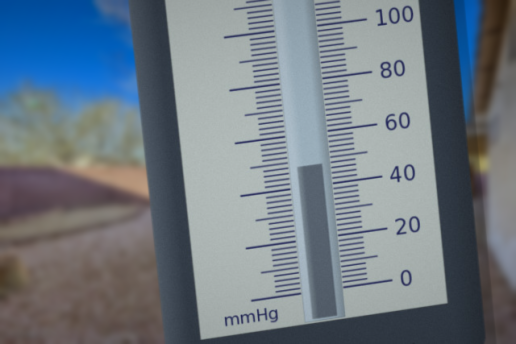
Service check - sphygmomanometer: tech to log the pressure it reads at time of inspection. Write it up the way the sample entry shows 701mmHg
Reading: 48mmHg
